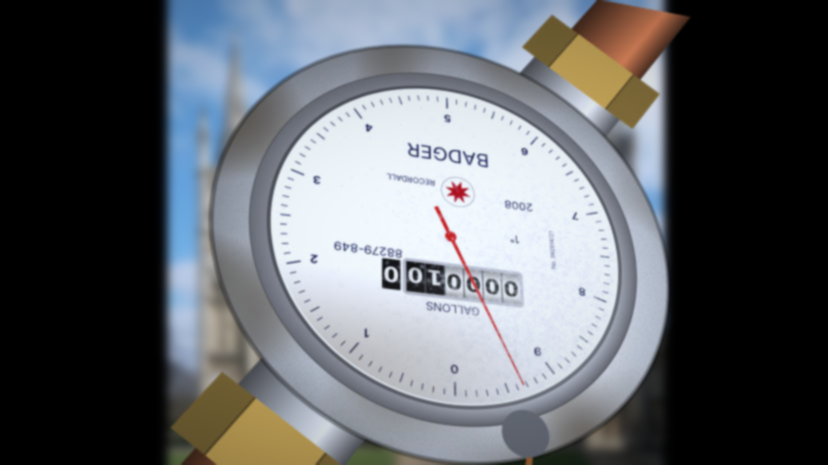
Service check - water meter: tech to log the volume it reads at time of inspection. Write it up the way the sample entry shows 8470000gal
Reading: 99.3gal
